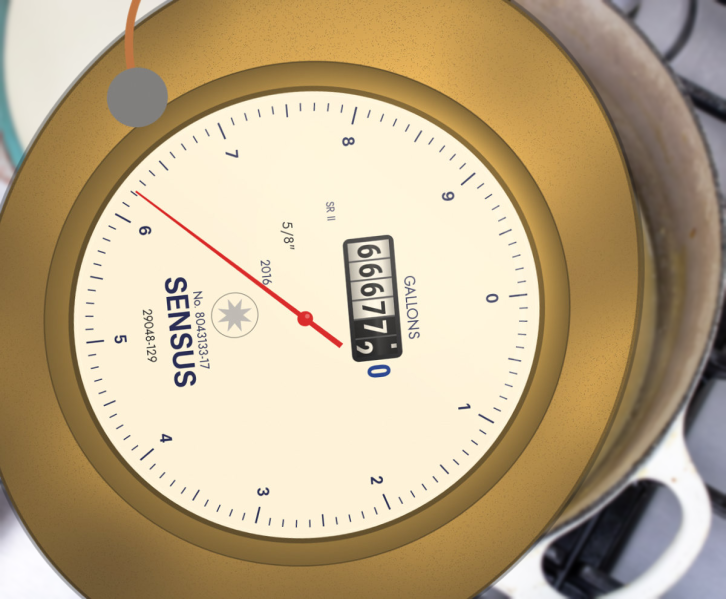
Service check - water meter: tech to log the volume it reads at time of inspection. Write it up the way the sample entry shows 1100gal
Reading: 6667716.2gal
